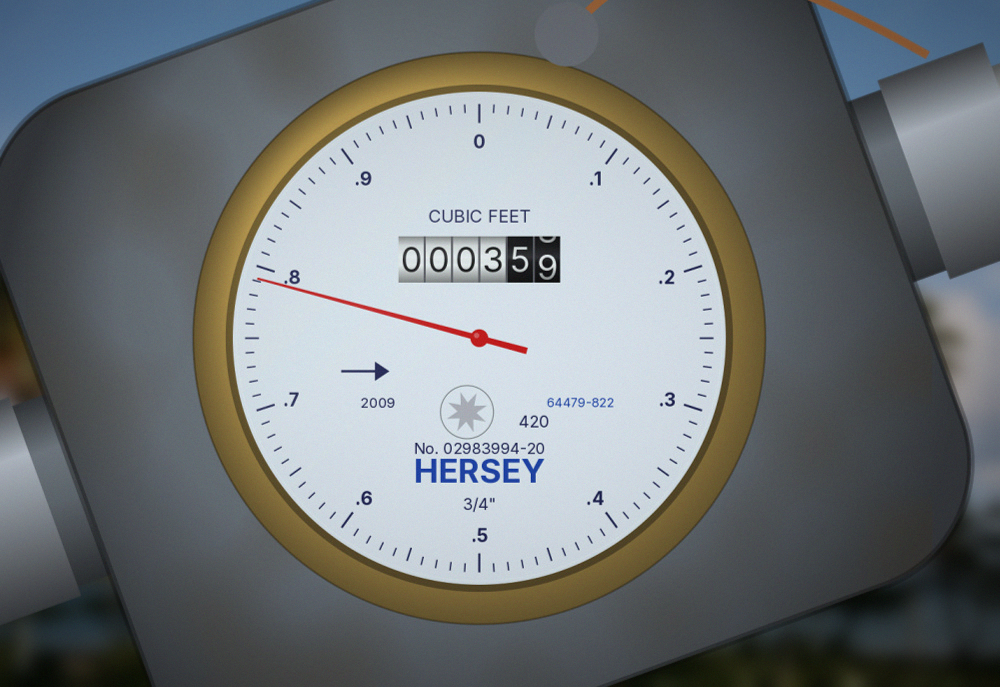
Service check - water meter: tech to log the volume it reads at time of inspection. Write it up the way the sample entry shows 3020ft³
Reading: 358.79ft³
